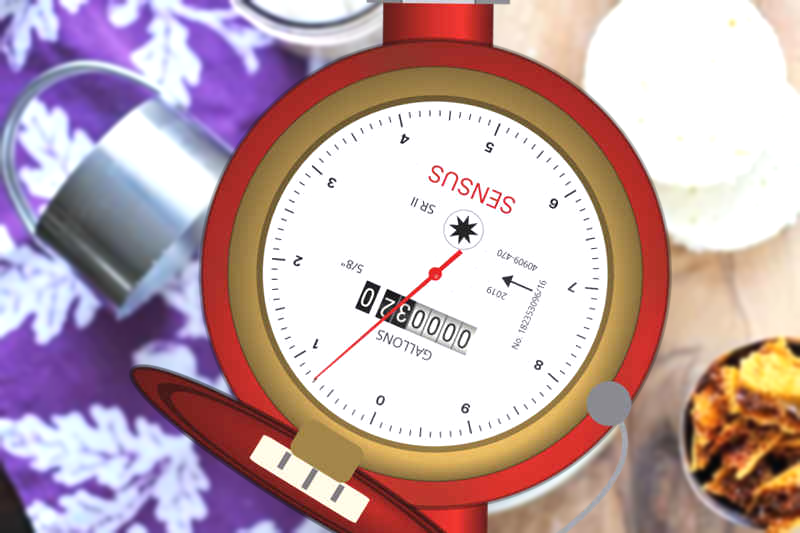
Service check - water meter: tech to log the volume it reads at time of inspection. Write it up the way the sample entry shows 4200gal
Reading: 320.7gal
